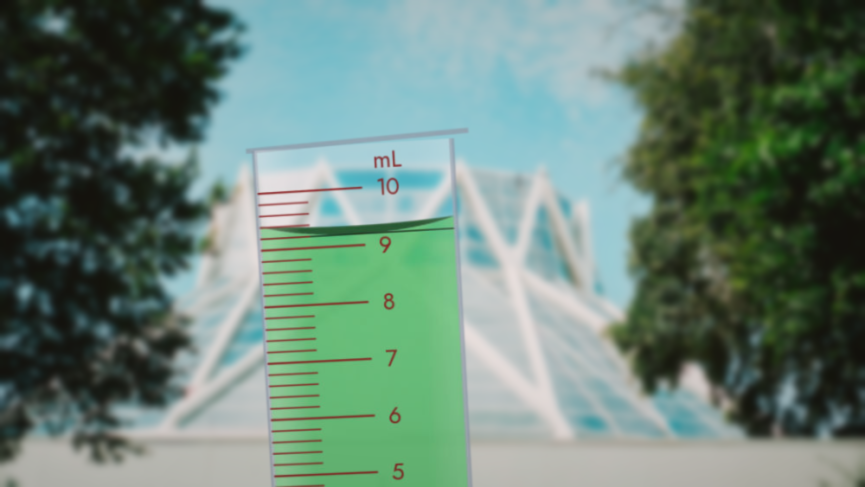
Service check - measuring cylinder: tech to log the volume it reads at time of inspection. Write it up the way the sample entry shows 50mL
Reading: 9.2mL
